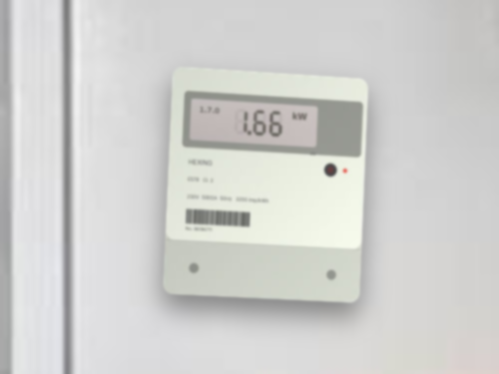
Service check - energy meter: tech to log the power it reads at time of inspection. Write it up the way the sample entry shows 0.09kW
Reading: 1.66kW
